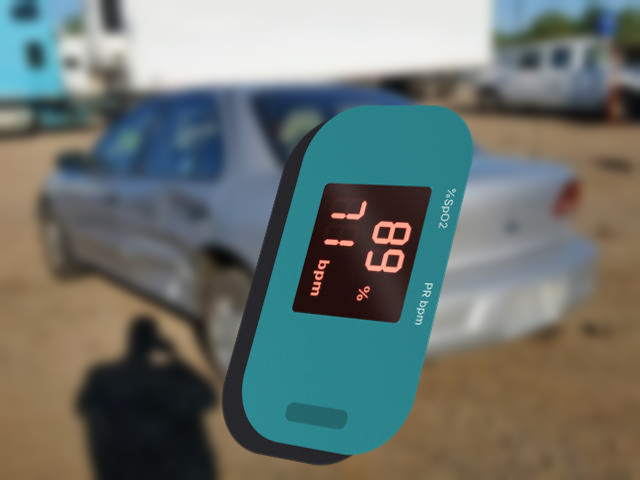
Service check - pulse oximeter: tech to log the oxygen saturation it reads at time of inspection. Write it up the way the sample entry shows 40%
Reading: 89%
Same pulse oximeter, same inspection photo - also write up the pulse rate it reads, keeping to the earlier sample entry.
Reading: 71bpm
